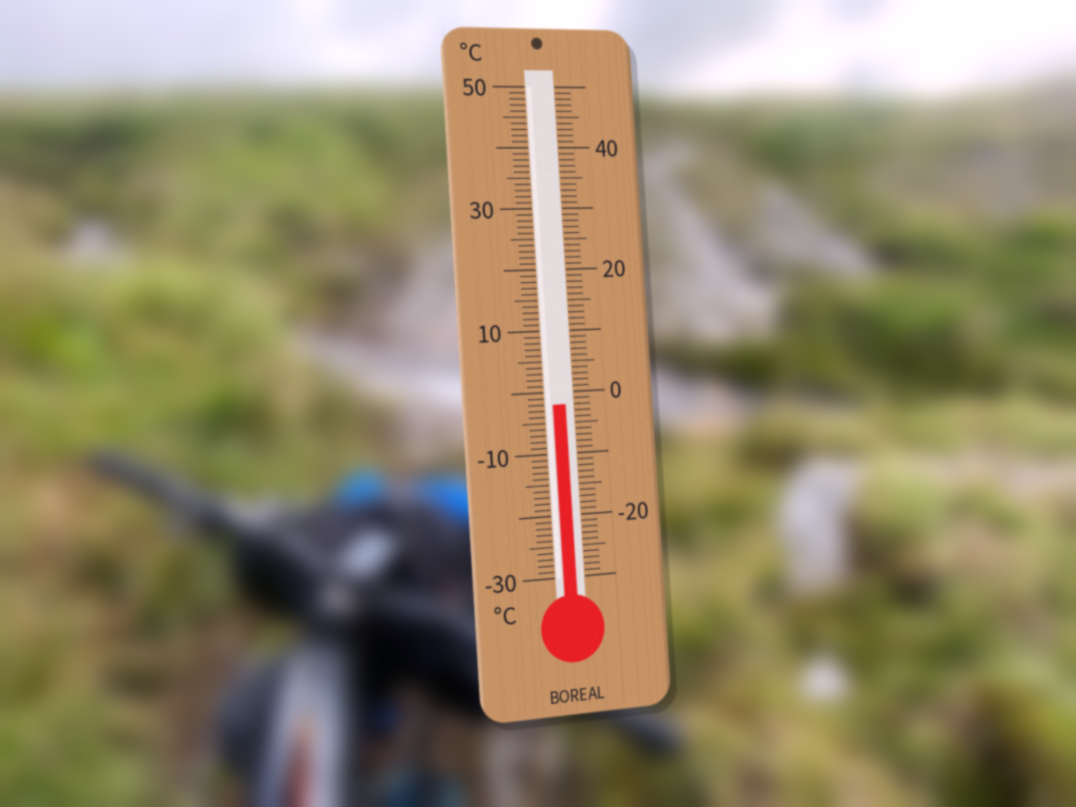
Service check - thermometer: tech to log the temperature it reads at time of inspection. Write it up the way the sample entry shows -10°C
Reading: -2°C
